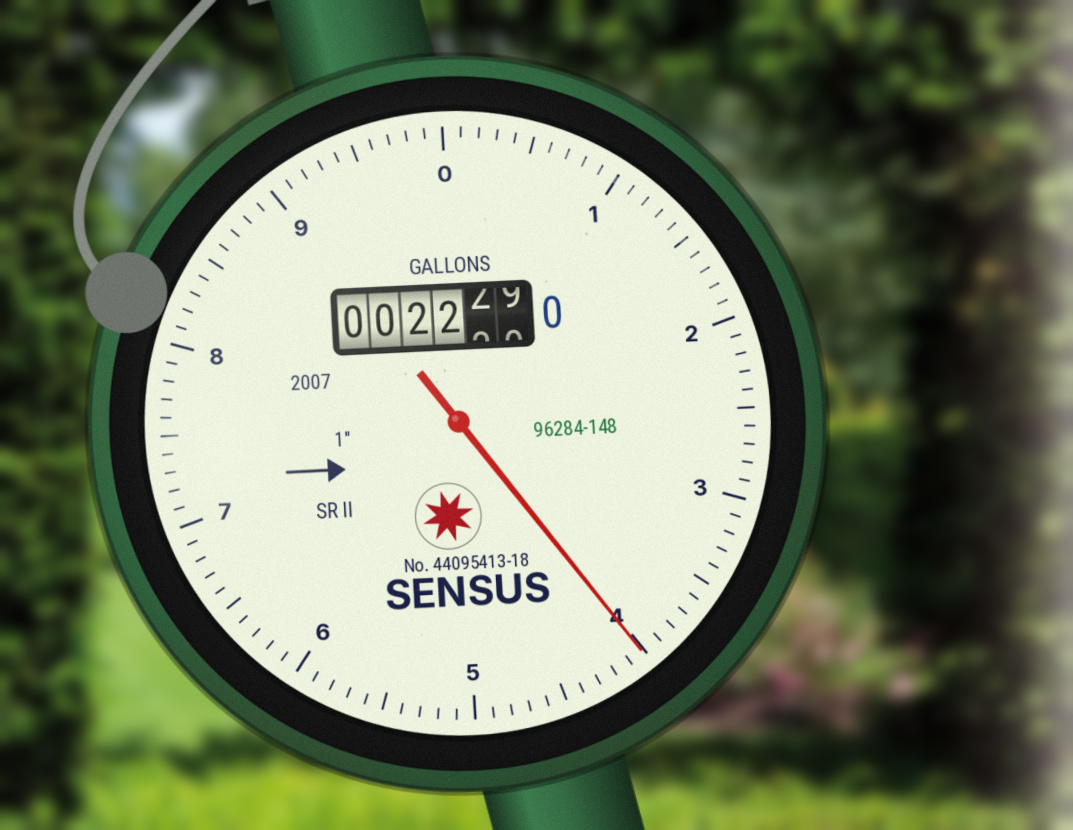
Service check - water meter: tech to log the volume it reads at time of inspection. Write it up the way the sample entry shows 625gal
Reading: 22294.0gal
